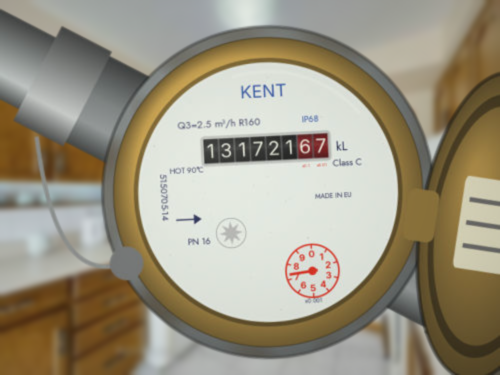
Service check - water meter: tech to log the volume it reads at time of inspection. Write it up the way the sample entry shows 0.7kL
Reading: 131721.677kL
